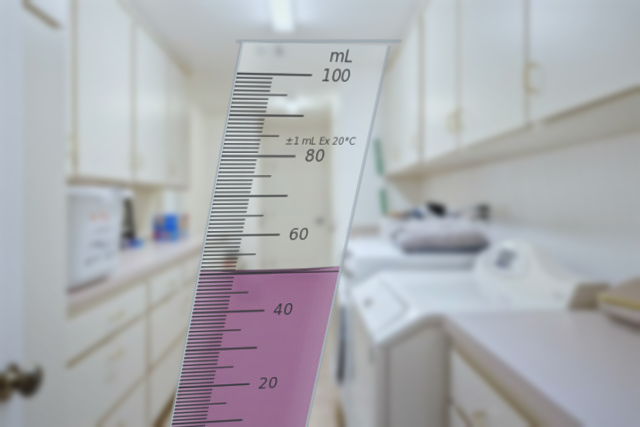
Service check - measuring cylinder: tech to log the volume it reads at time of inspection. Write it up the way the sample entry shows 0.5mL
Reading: 50mL
